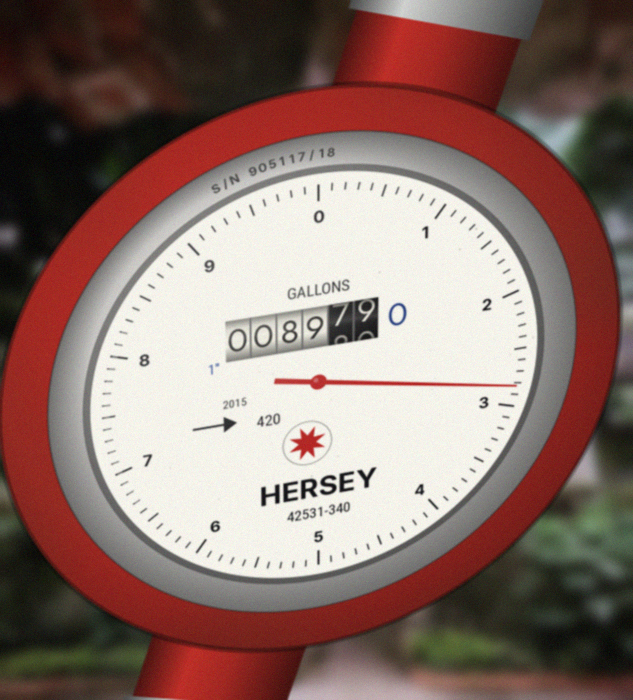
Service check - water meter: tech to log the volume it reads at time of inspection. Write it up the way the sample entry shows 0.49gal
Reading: 89792.8gal
